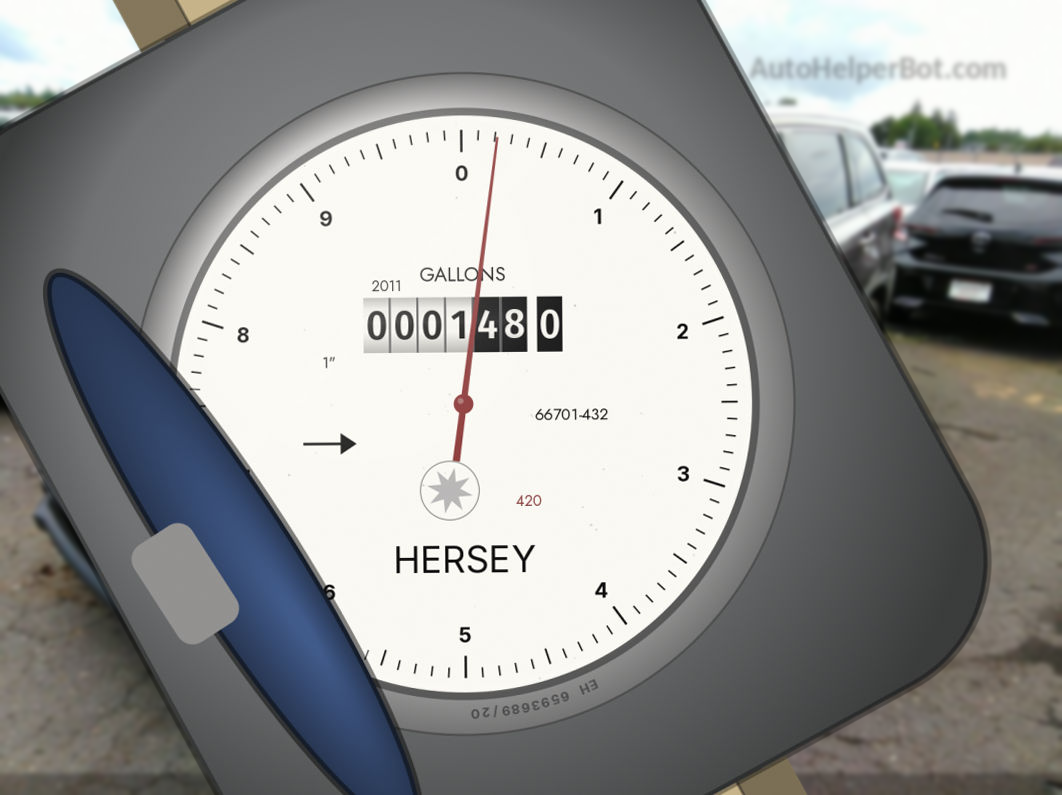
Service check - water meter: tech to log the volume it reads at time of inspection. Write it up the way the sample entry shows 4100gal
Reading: 1480.2gal
